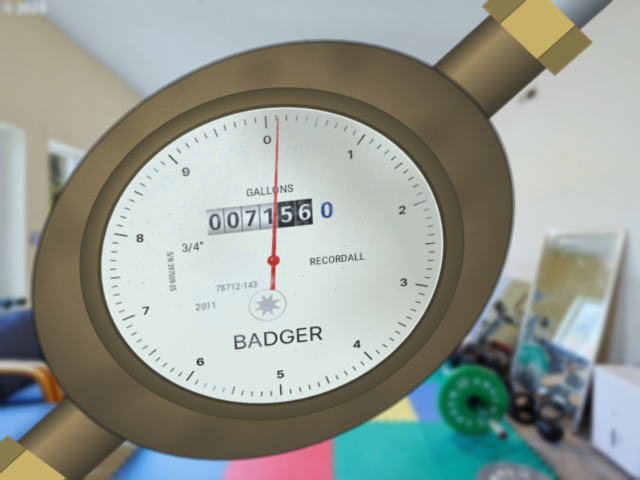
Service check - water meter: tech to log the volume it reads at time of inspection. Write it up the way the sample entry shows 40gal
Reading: 71560.1gal
